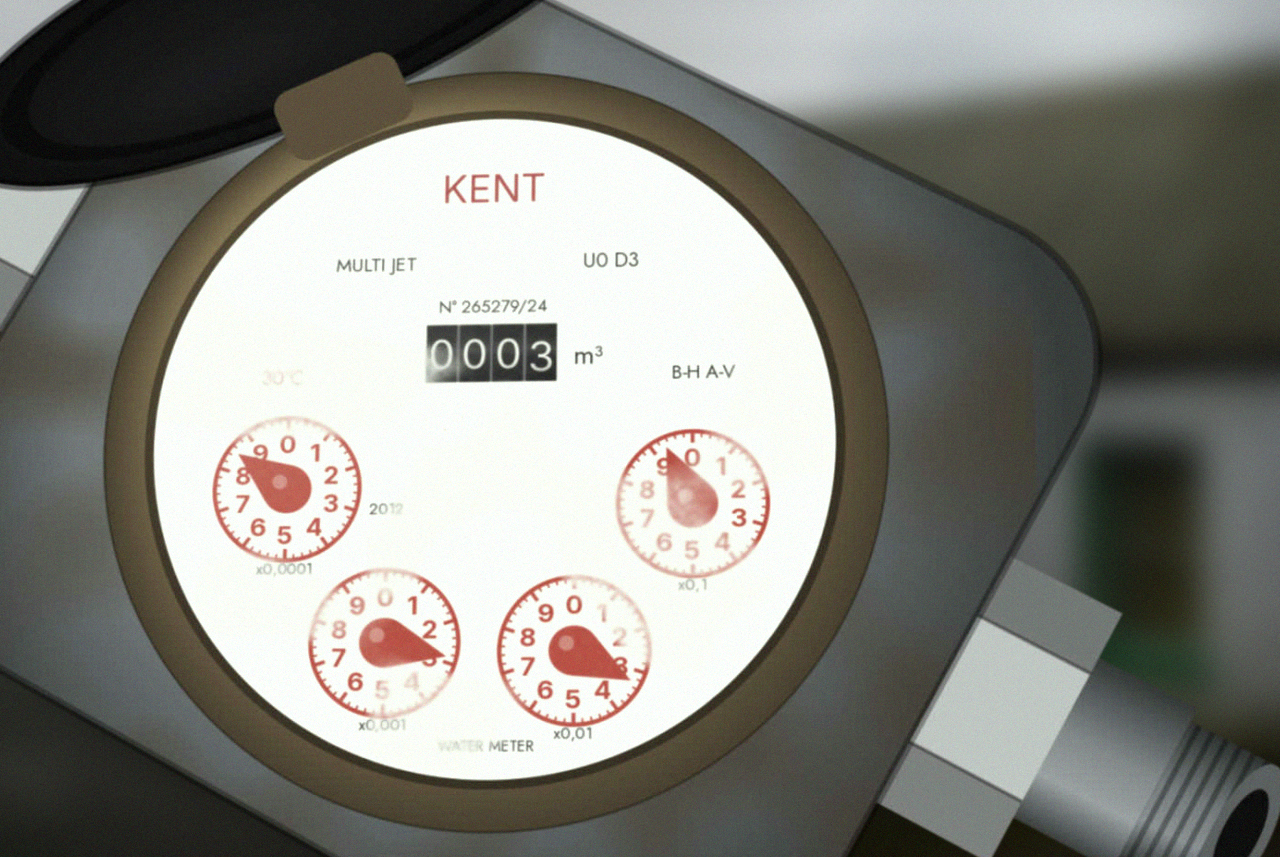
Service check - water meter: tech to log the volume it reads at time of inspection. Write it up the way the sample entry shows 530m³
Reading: 2.9328m³
